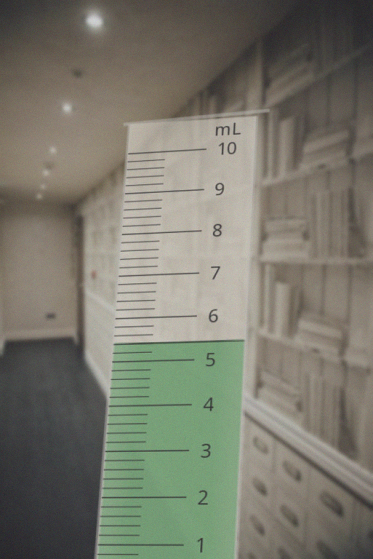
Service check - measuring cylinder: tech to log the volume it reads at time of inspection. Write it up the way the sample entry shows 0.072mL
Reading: 5.4mL
